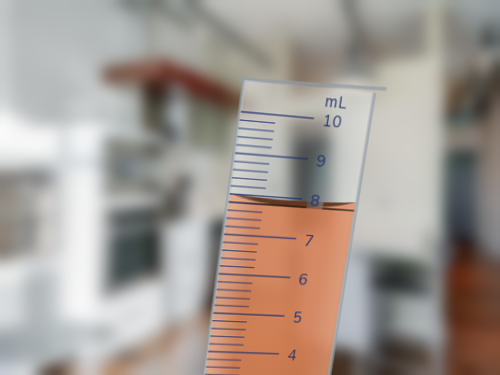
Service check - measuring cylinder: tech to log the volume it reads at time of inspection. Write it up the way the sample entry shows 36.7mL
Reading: 7.8mL
